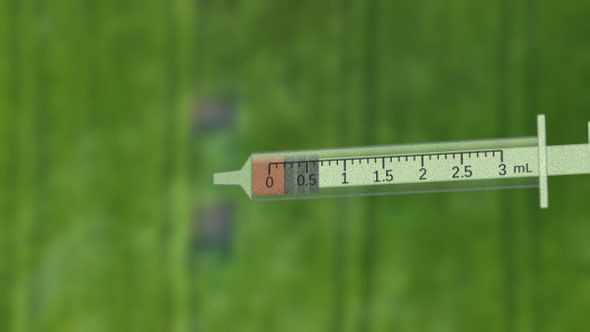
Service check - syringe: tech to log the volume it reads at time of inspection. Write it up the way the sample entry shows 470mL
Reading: 0.2mL
